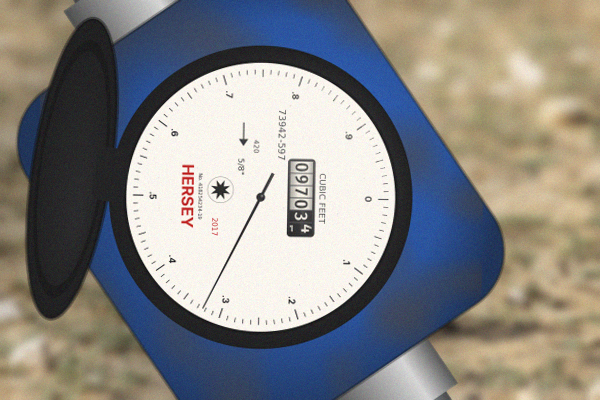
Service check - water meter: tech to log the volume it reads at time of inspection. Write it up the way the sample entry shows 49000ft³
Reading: 97034.32ft³
